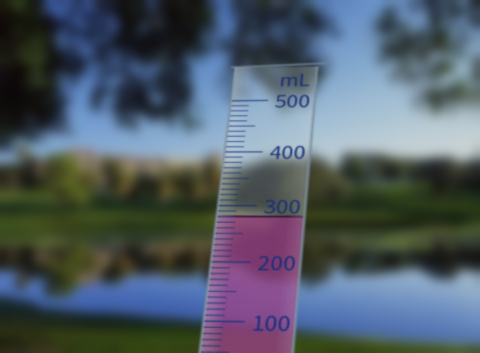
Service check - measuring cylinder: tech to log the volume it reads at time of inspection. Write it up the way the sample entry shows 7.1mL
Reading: 280mL
